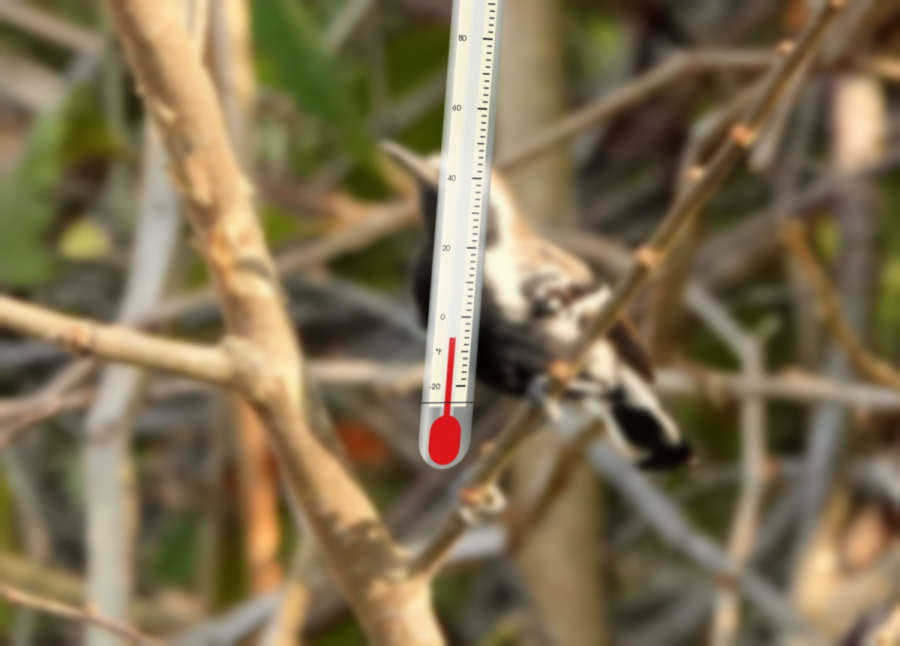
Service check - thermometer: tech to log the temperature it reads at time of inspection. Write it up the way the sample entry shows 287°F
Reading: -6°F
